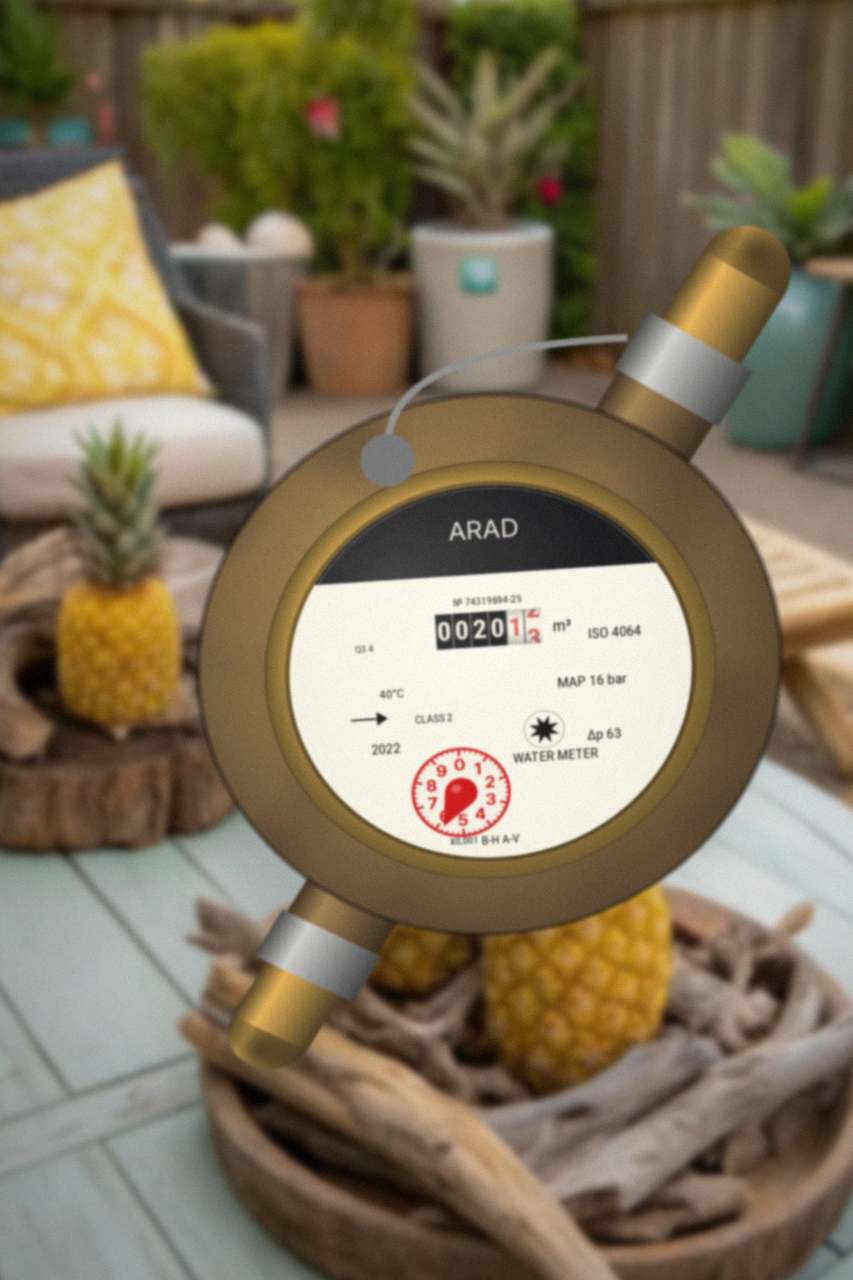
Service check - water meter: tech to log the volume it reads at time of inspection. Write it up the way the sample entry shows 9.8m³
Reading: 20.125m³
